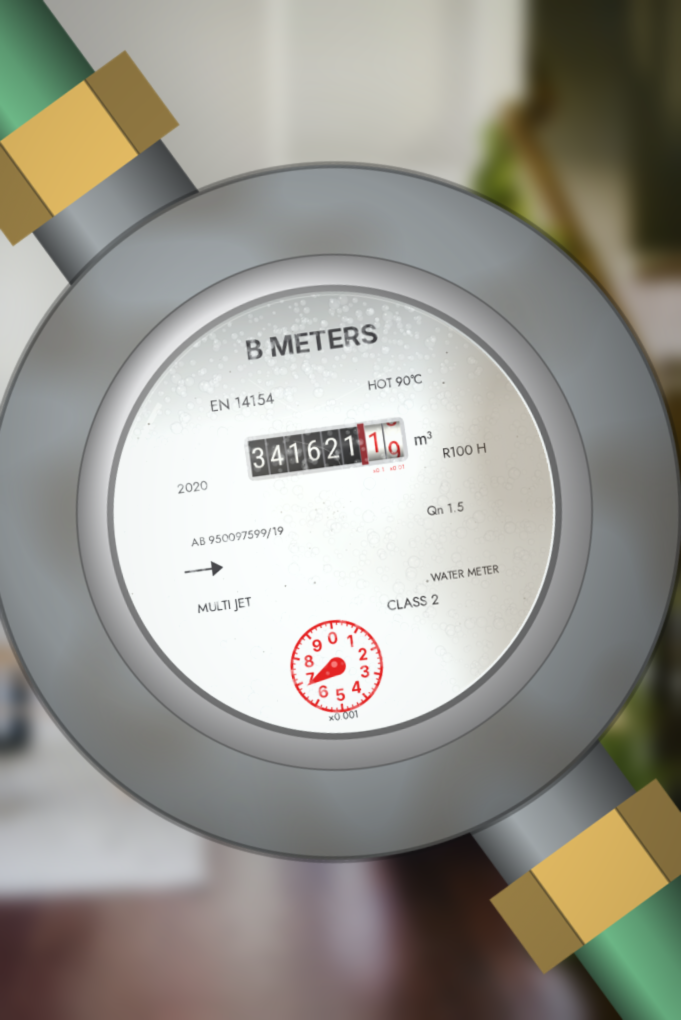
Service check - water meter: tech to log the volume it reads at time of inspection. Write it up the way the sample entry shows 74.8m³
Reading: 341621.186m³
